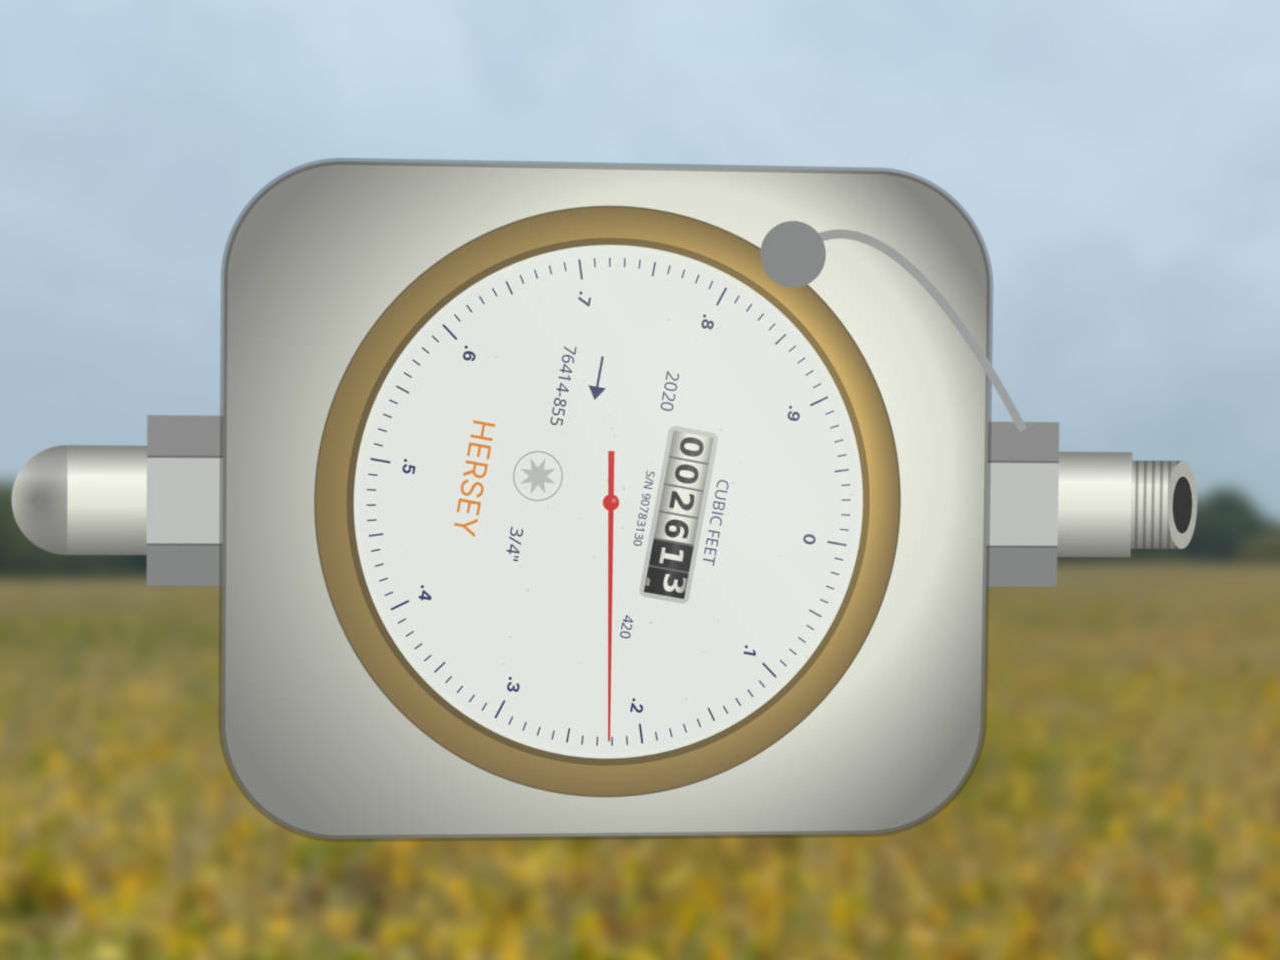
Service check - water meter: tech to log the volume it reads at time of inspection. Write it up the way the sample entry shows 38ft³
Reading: 2613.22ft³
